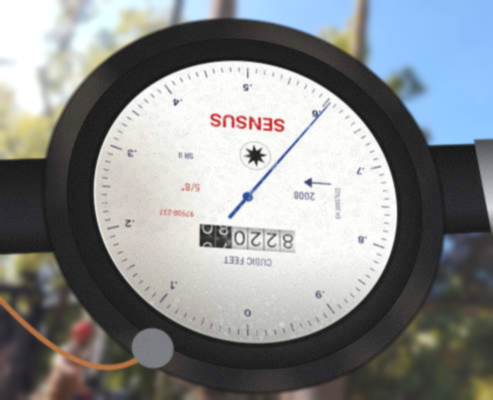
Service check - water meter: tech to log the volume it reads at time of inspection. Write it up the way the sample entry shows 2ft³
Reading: 822079.60ft³
